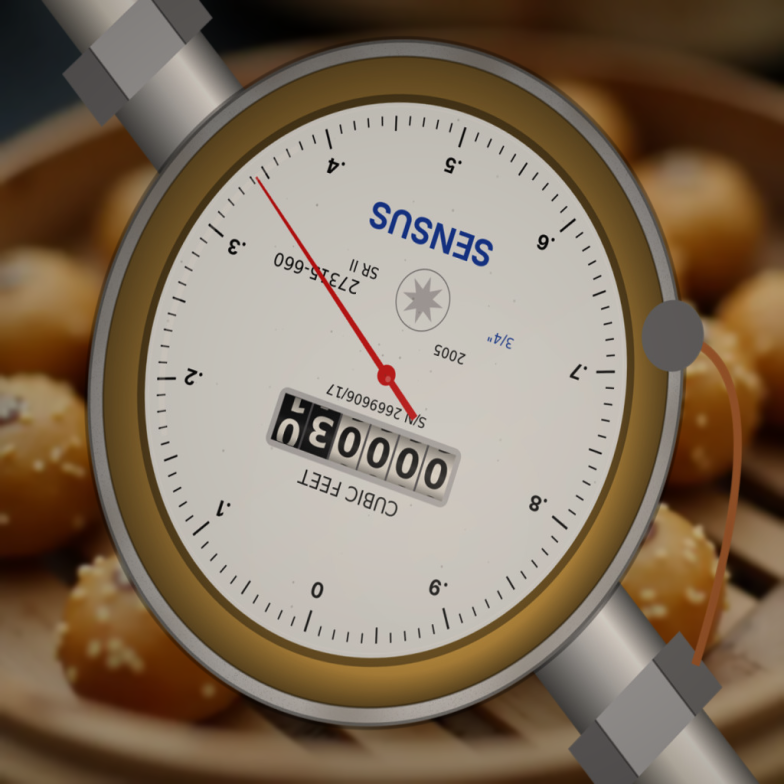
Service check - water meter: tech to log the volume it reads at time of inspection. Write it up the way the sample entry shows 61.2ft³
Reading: 30.34ft³
